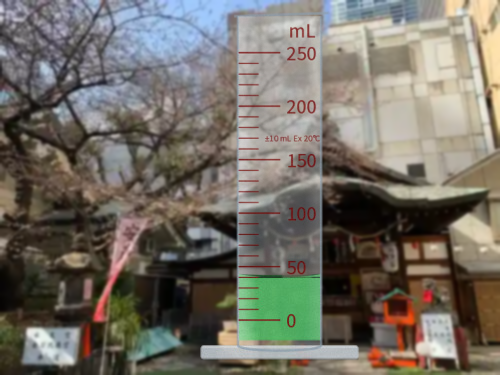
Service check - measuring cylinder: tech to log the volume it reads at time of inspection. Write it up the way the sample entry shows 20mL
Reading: 40mL
